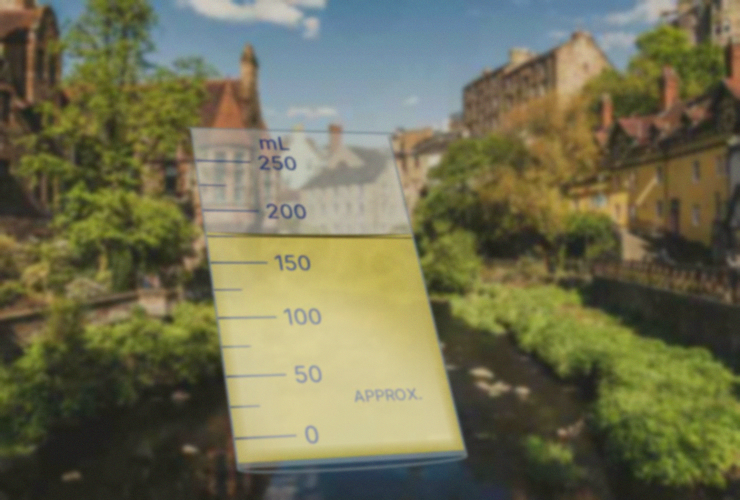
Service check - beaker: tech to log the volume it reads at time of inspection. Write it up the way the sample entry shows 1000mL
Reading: 175mL
